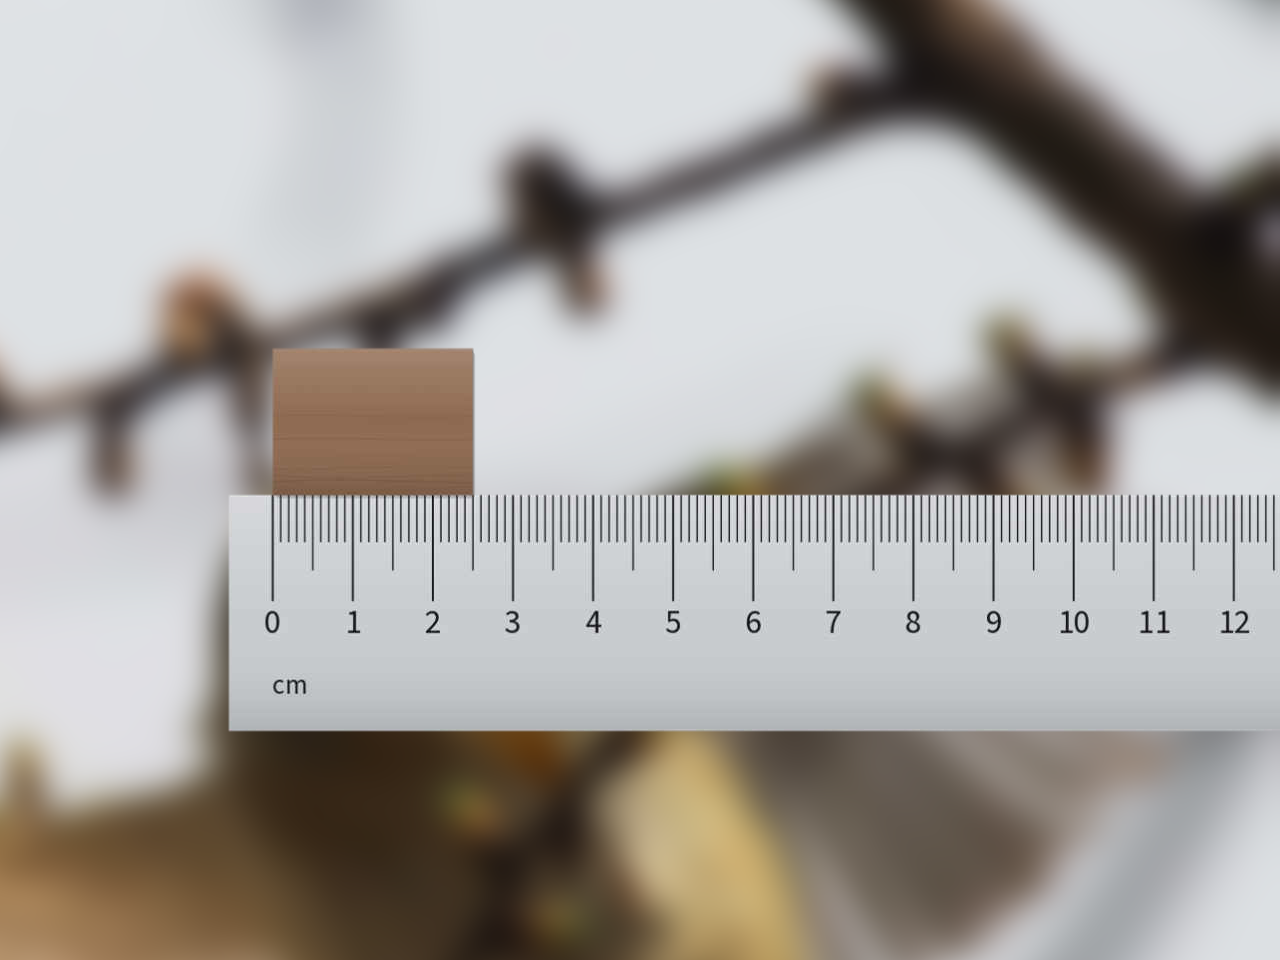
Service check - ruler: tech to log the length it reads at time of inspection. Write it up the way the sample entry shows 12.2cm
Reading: 2.5cm
